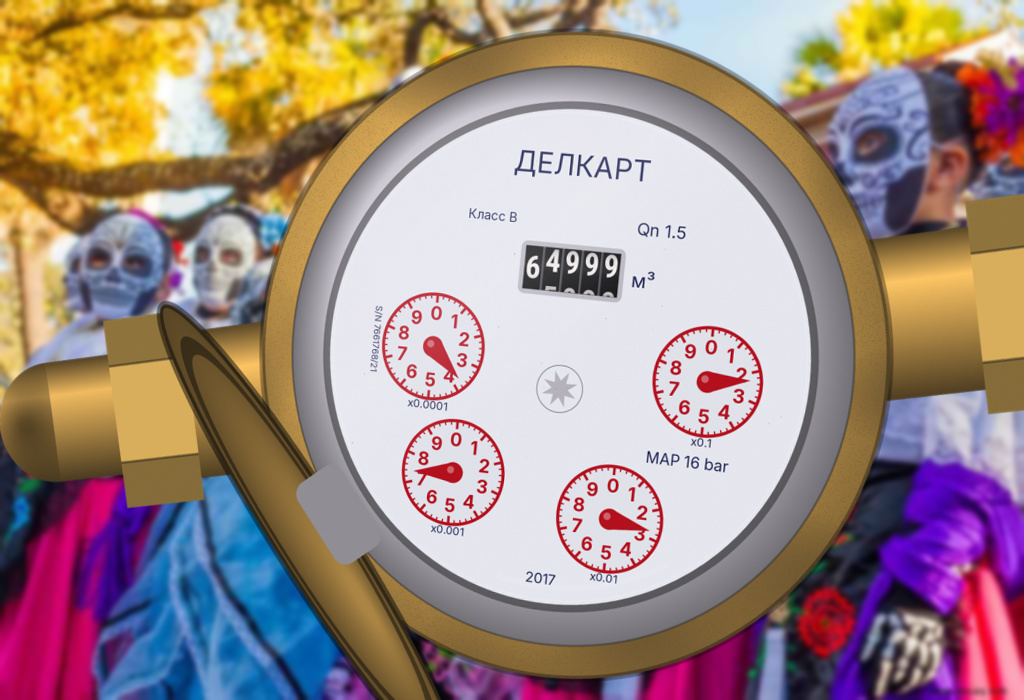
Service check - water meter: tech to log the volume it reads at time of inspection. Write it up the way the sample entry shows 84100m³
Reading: 64999.2273m³
